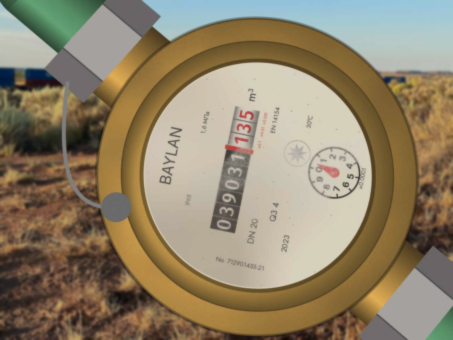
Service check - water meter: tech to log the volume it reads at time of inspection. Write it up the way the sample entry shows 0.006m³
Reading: 39031.1350m³
